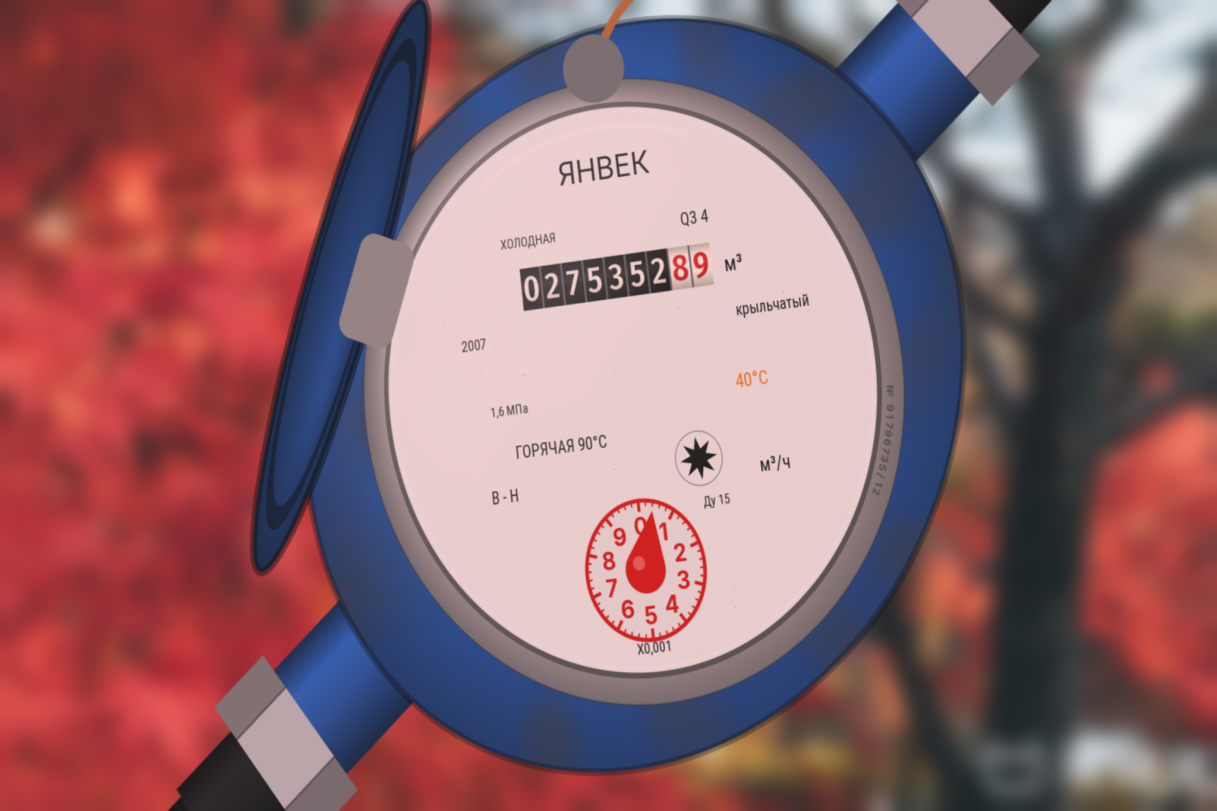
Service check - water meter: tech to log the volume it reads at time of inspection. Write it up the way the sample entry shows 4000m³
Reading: 275352.890m³
